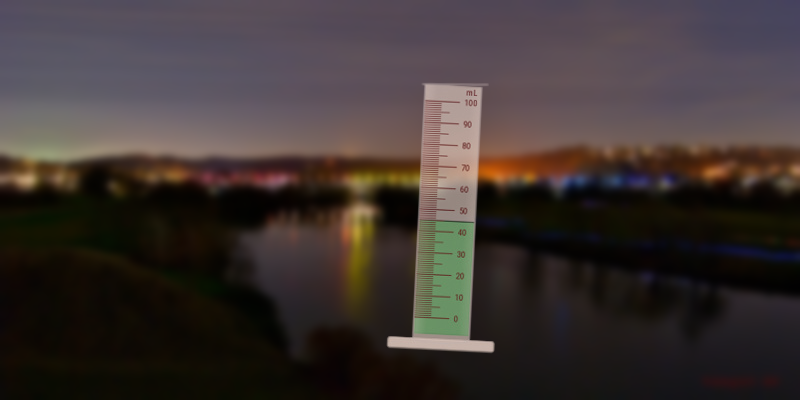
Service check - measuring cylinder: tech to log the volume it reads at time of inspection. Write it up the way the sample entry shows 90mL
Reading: 45mL
